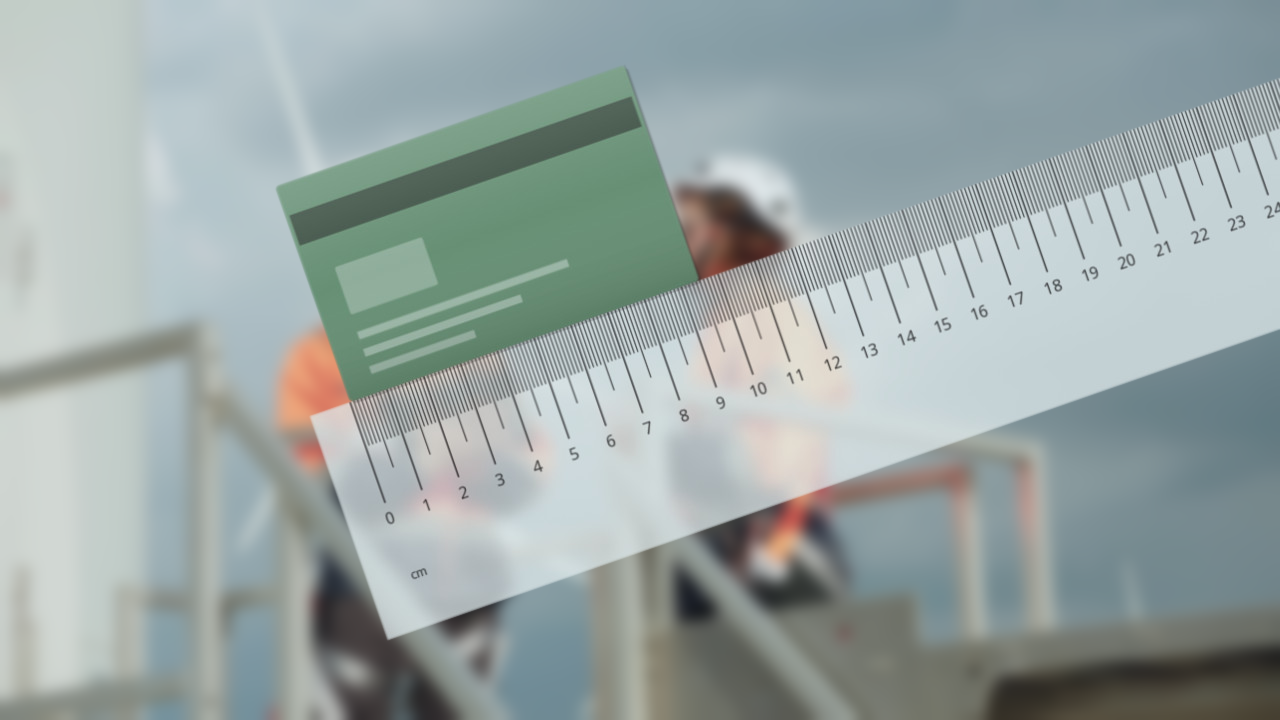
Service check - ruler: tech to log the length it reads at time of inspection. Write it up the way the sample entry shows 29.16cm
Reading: 9.5cm
